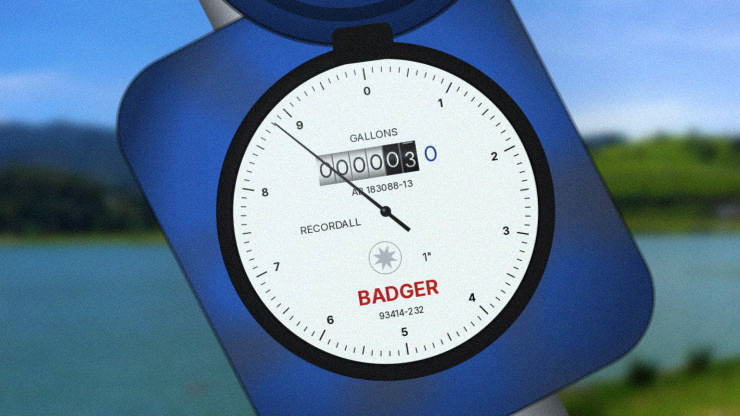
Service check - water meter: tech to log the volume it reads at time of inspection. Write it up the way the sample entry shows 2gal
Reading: 28.8gal
